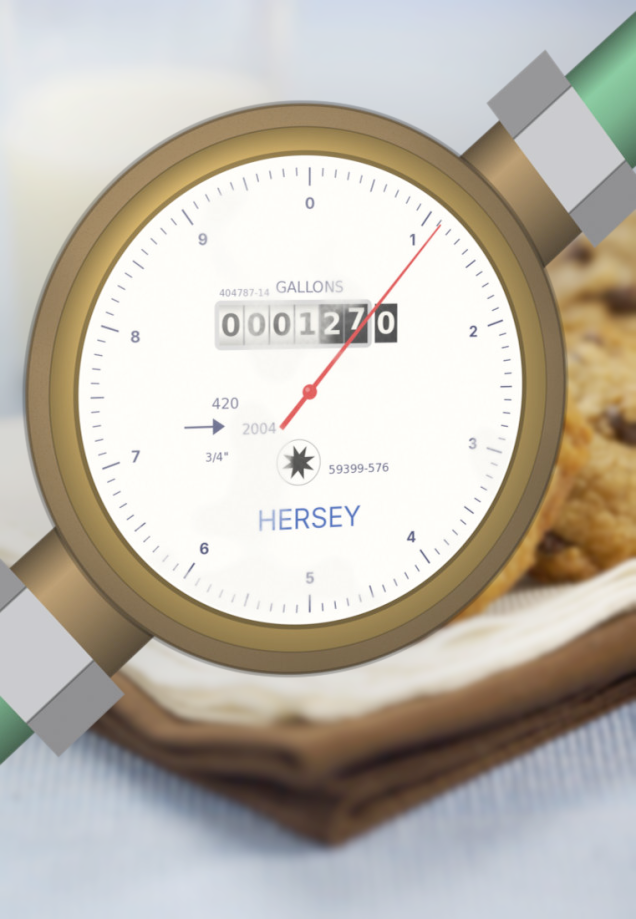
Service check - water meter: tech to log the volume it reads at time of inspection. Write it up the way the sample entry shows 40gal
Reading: 1271.1gal
